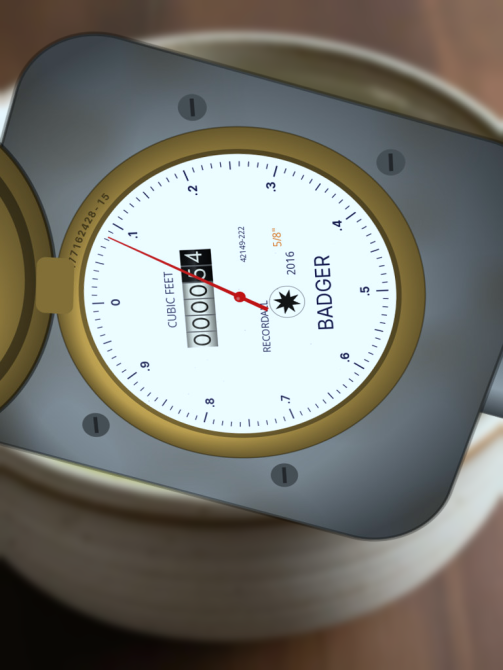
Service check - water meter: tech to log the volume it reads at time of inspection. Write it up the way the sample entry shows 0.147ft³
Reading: 54.08ft³
